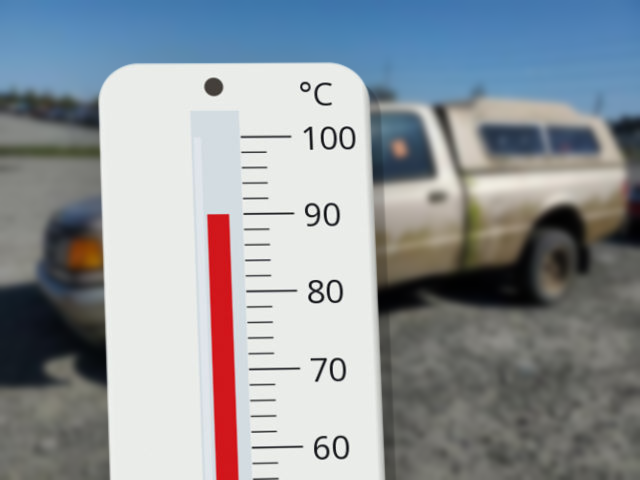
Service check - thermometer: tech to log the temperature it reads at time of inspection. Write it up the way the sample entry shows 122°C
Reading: 90°C
